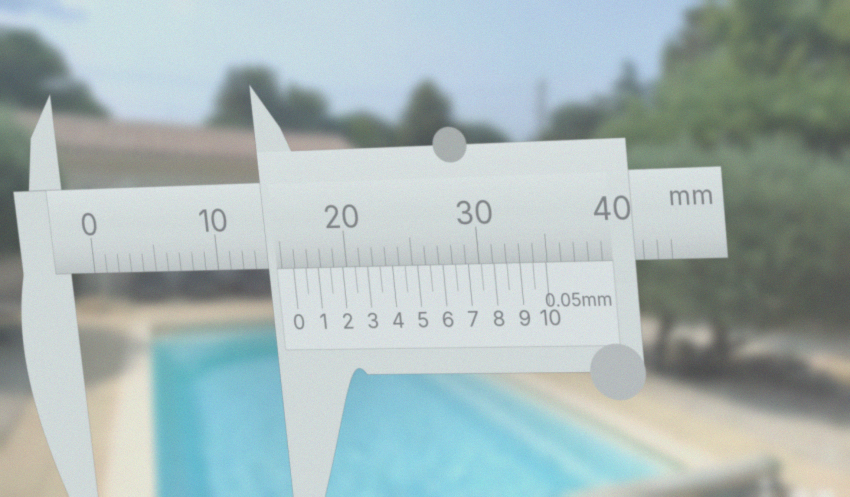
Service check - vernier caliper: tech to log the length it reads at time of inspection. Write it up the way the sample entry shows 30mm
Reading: 15.9mm
